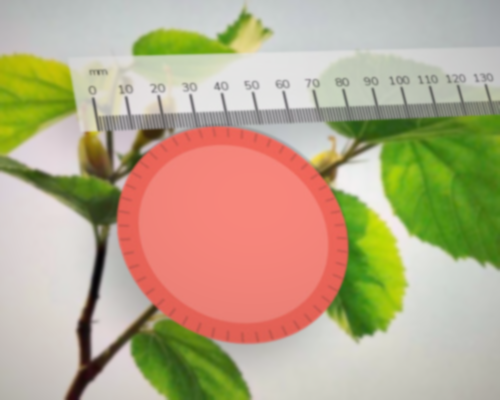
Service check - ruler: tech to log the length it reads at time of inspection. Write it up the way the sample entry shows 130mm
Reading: 70mm
